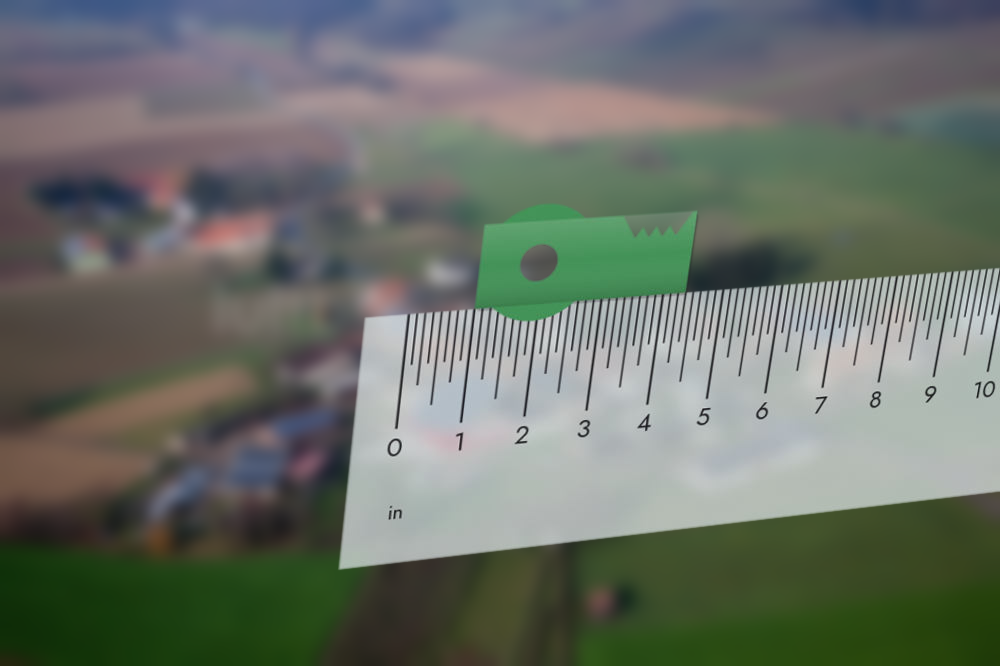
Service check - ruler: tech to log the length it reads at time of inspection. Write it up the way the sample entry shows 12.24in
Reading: 3.375in
